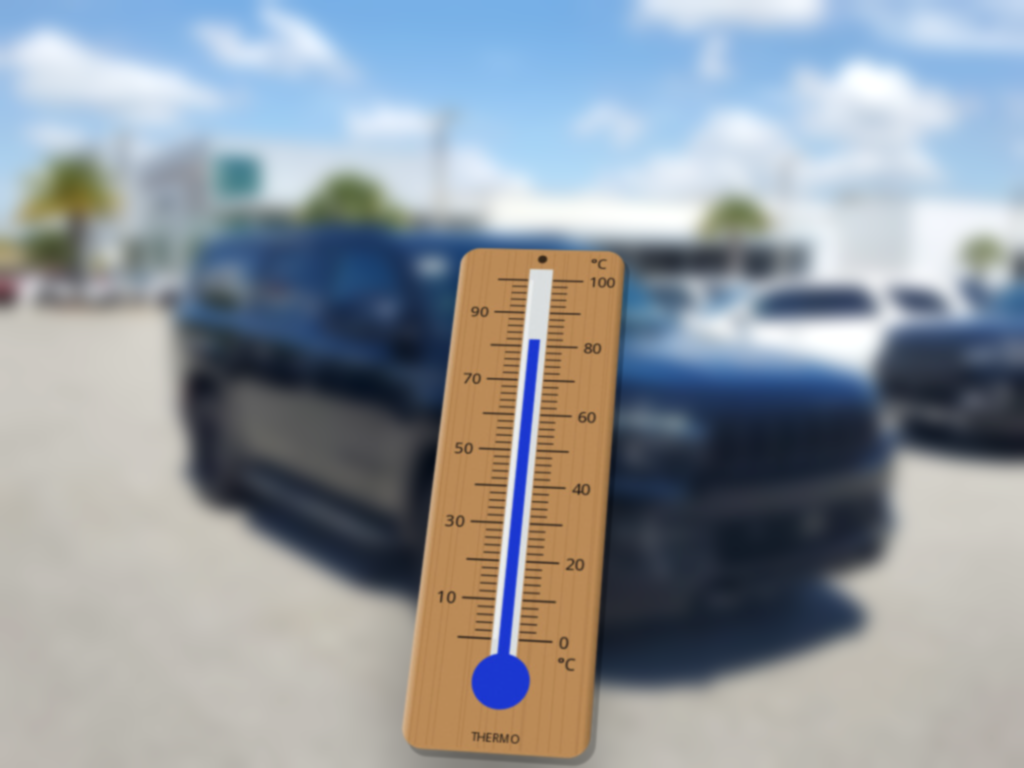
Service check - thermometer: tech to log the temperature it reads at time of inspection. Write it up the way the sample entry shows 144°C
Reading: 82°C
